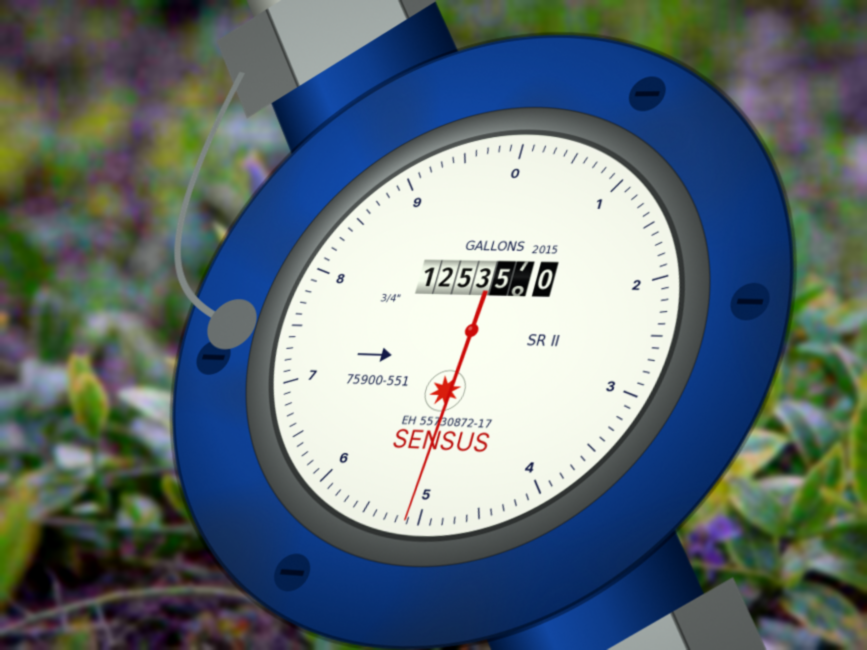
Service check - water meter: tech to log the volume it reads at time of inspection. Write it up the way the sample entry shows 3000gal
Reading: 1253575.1gal
